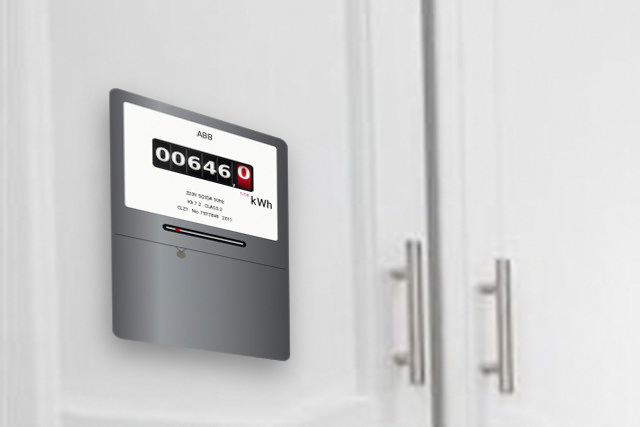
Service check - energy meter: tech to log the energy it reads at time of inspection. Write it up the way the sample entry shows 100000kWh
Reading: 646.0kWh
